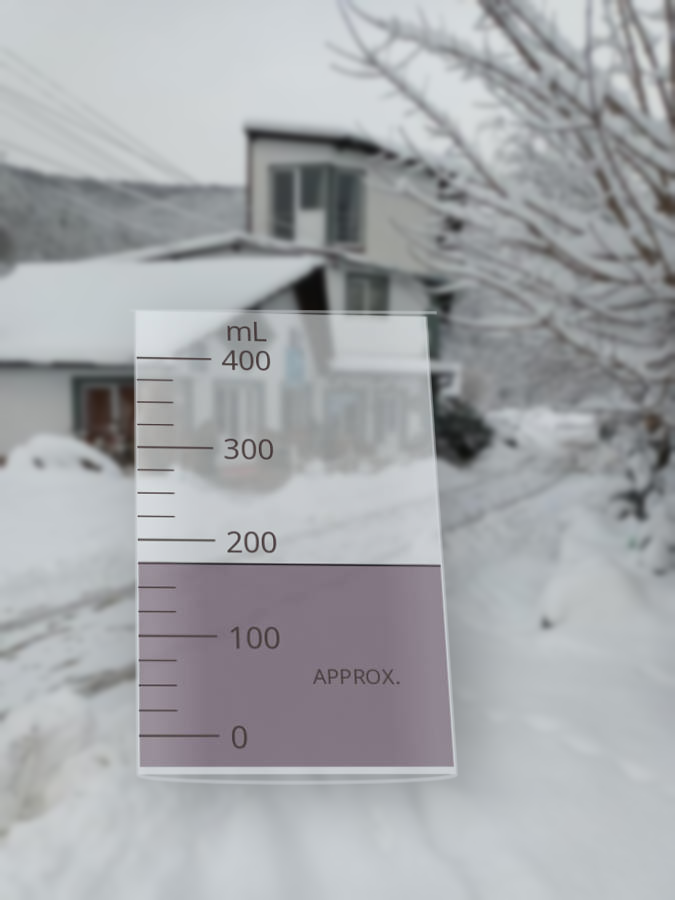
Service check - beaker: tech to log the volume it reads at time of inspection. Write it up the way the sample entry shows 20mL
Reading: 175mL
